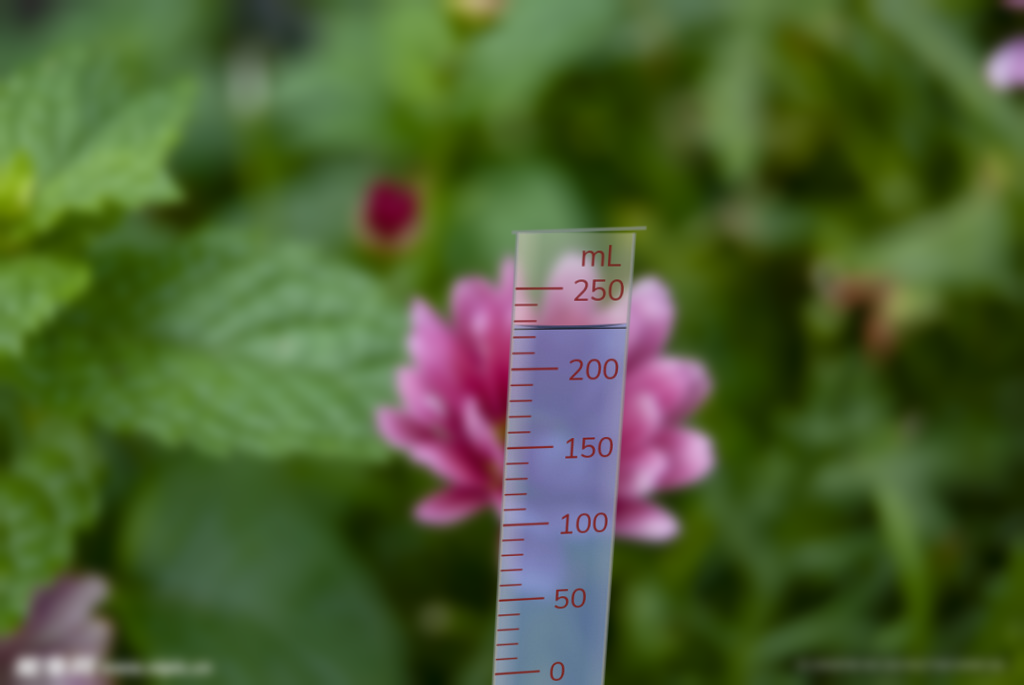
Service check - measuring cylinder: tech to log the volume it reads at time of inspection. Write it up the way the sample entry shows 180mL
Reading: 225mL
